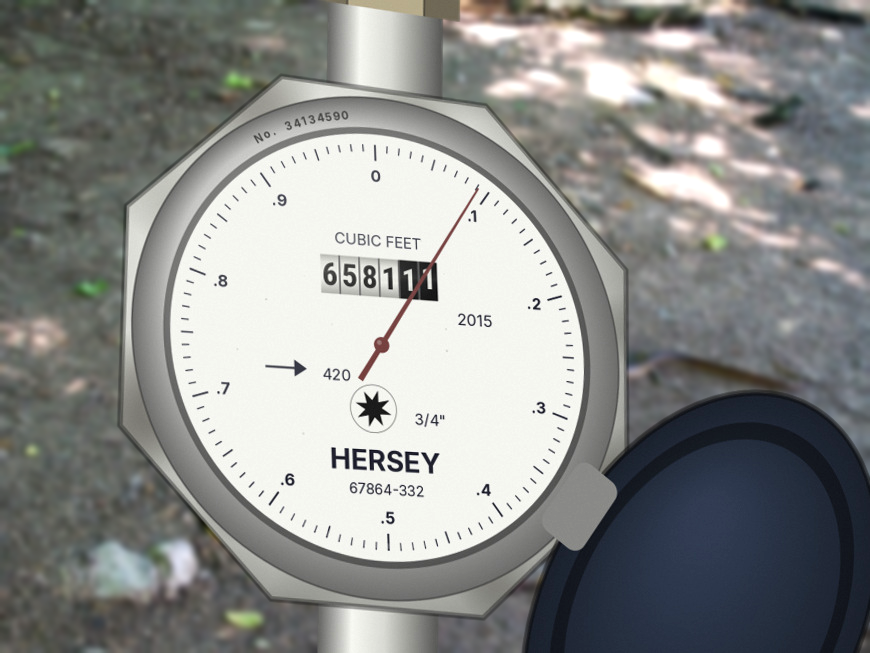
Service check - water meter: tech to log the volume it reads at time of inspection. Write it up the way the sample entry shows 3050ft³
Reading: 658111.09ft³
